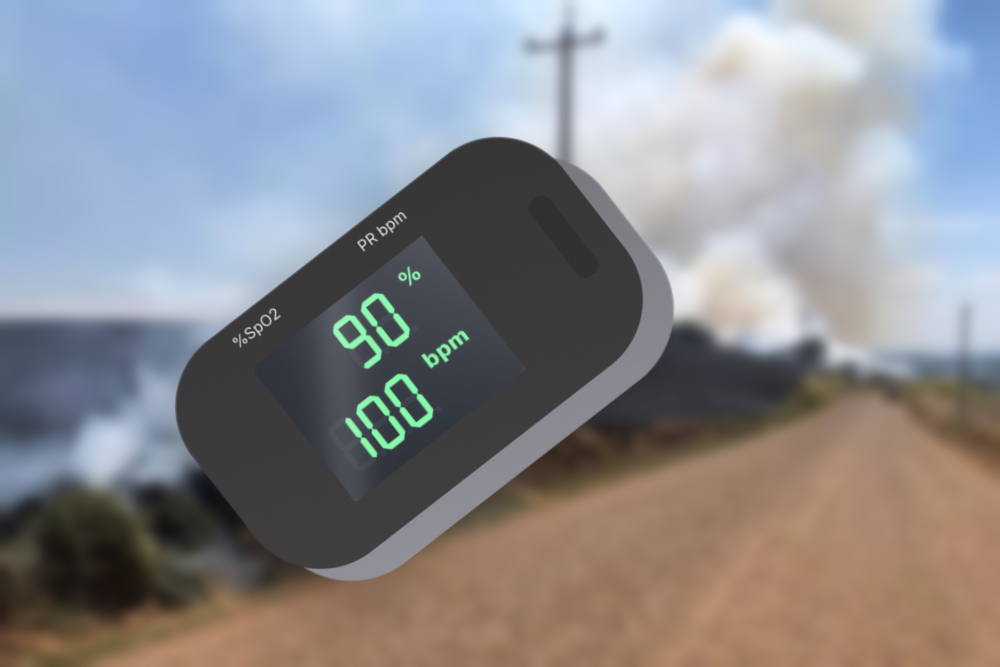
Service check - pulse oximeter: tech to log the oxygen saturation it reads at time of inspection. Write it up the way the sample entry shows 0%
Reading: 90%
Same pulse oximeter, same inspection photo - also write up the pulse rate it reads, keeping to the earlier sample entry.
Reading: 100bpm
